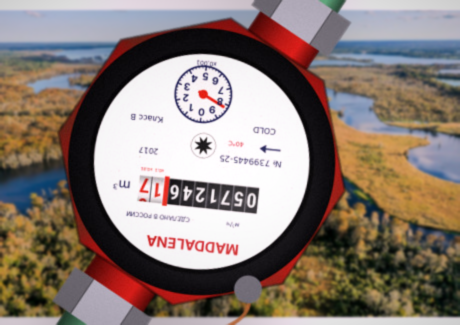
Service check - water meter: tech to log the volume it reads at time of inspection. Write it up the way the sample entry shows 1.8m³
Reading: 571246.168m³
